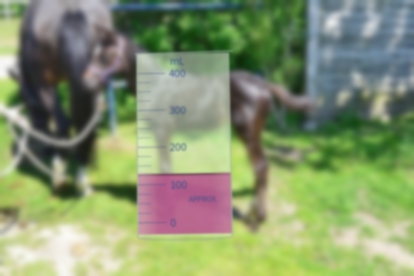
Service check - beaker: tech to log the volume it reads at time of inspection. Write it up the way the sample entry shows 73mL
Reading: 125mL
